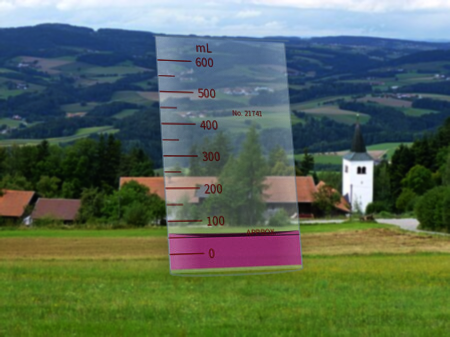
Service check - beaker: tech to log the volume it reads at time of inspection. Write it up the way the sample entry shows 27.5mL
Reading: 50mL
